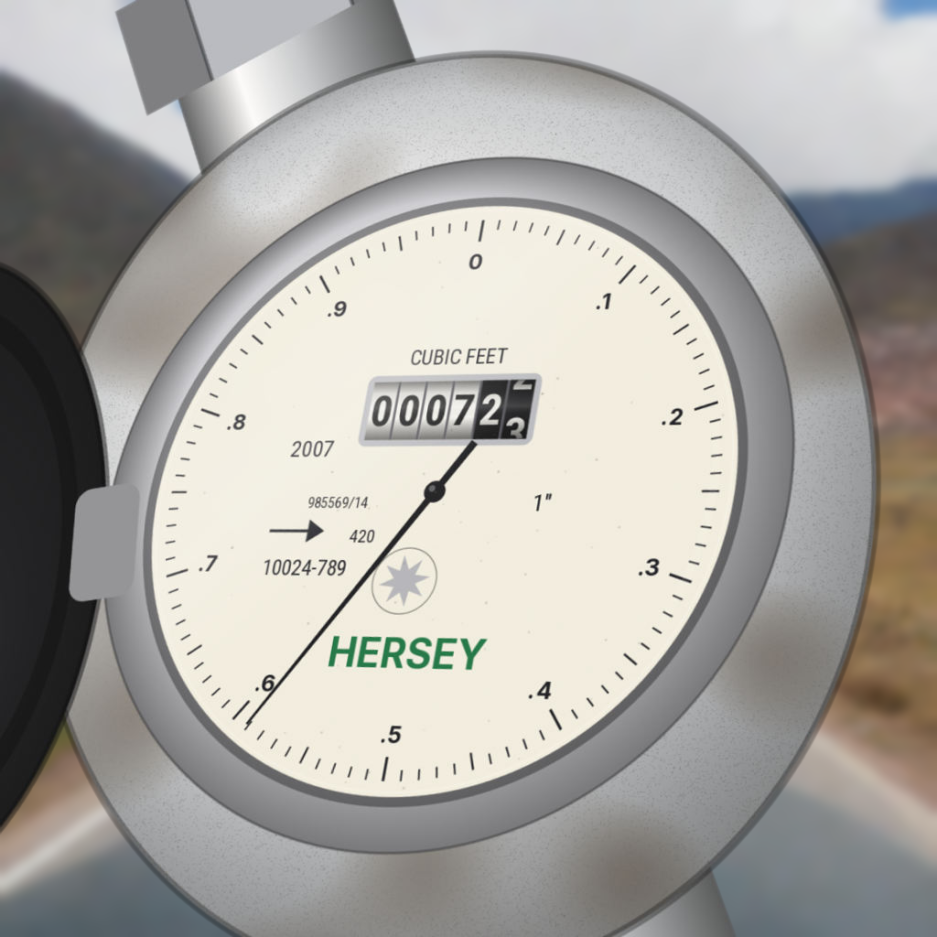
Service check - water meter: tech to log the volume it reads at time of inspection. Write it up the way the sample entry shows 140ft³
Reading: 722.59ft³
